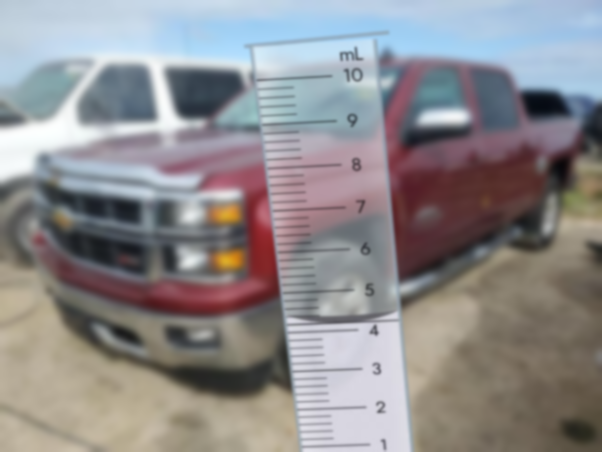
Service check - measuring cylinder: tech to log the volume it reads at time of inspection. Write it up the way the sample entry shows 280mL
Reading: 4.2mL
